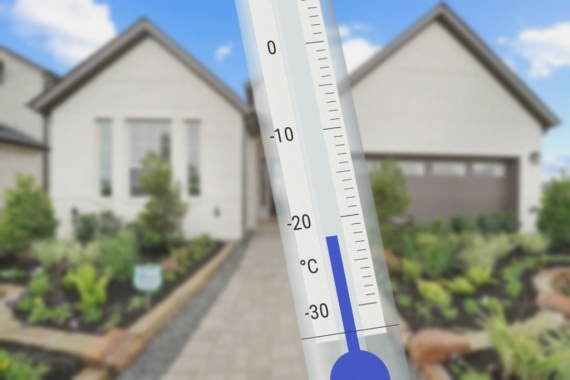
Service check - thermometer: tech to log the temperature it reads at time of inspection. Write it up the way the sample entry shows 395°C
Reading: -22°C
